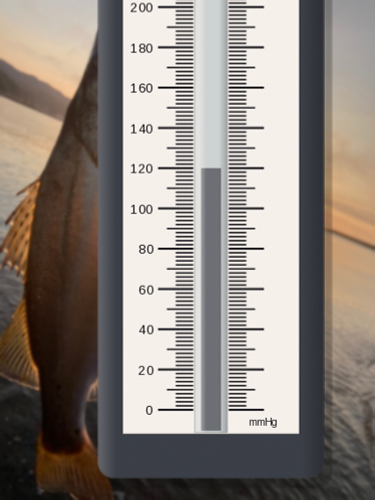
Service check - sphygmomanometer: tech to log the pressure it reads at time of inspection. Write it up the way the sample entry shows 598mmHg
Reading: 120mmHg
